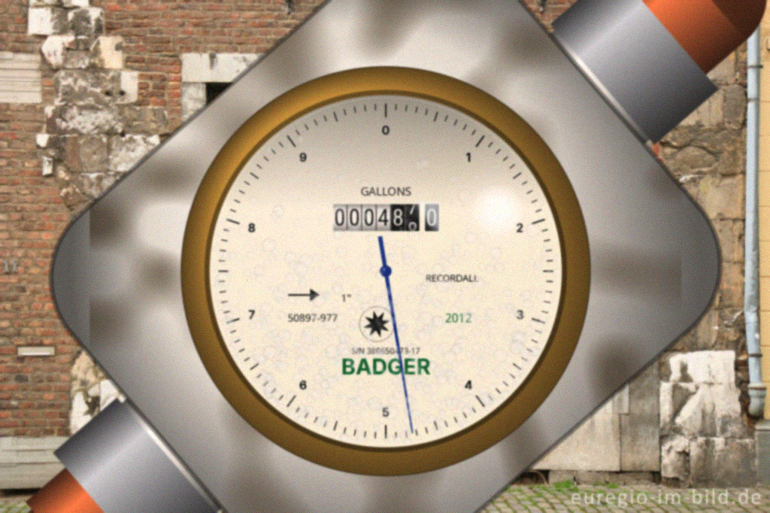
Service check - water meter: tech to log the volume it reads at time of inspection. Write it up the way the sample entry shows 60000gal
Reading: 4874.7gal
